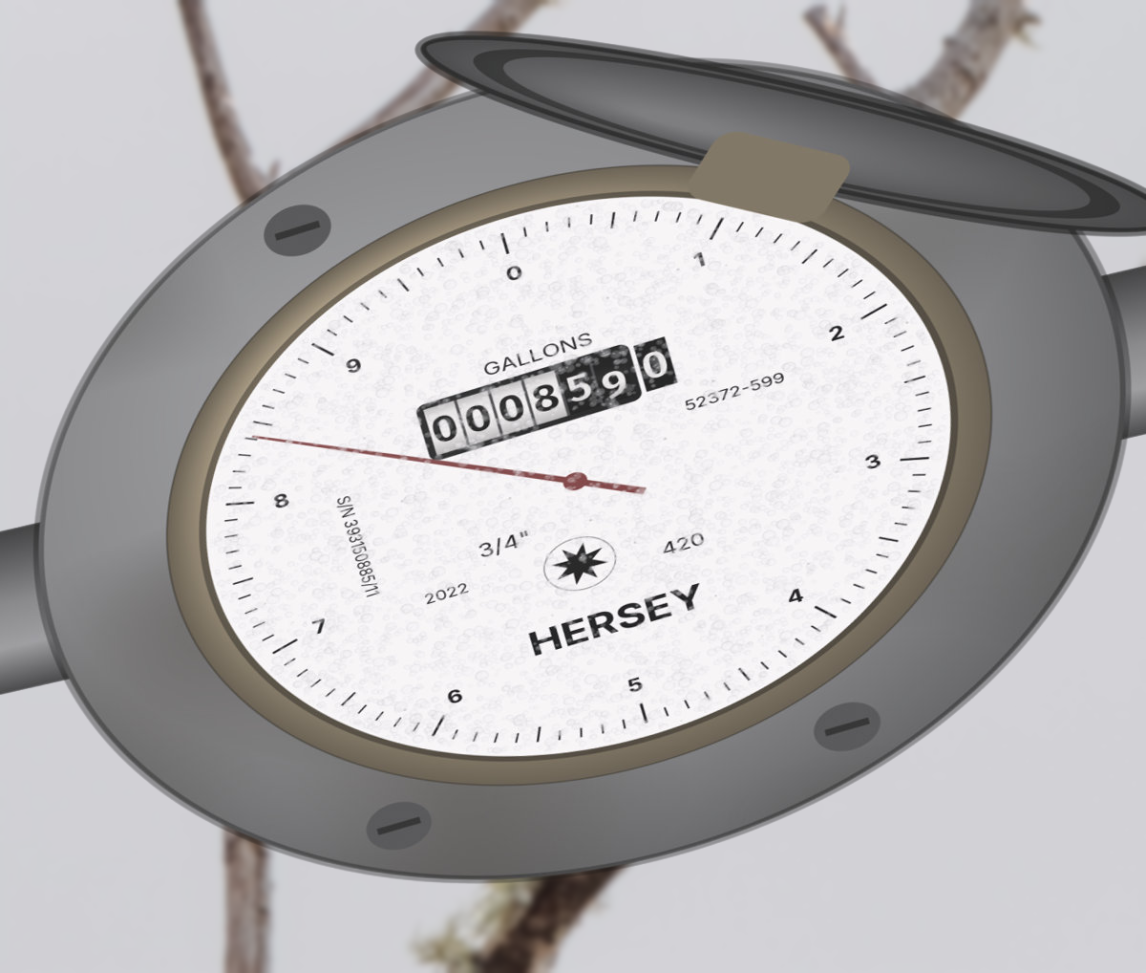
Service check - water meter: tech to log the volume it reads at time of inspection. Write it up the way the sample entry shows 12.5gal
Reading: 8588.4gal
